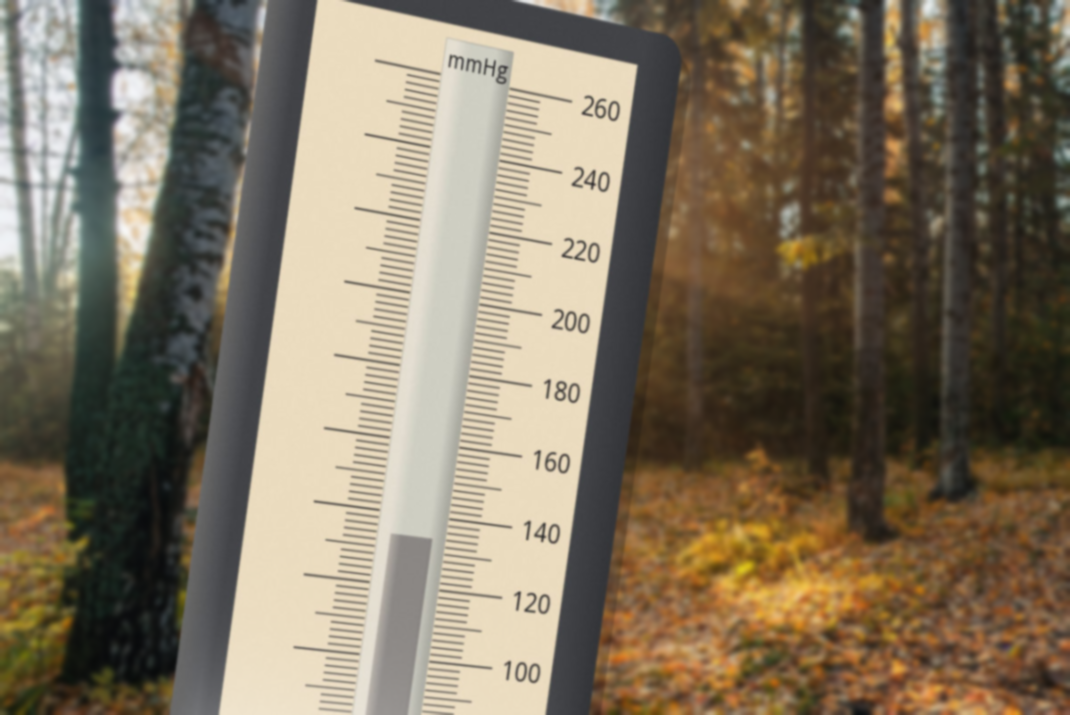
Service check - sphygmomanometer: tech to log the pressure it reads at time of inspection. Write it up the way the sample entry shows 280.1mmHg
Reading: 134mmHg
